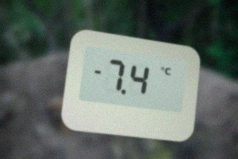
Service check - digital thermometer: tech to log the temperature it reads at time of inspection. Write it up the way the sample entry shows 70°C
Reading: -7.4°C
